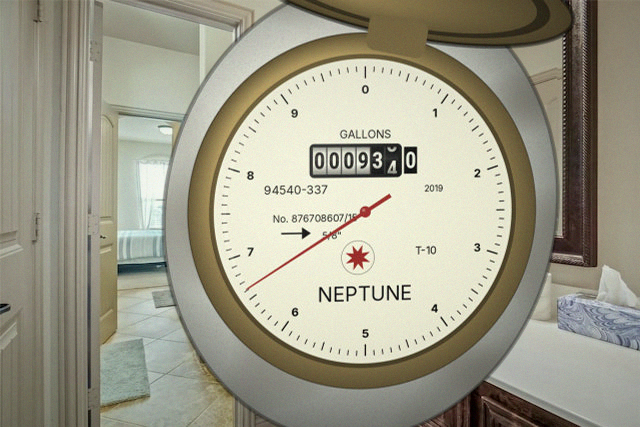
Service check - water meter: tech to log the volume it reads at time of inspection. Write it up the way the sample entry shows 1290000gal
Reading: 9336.6gal
